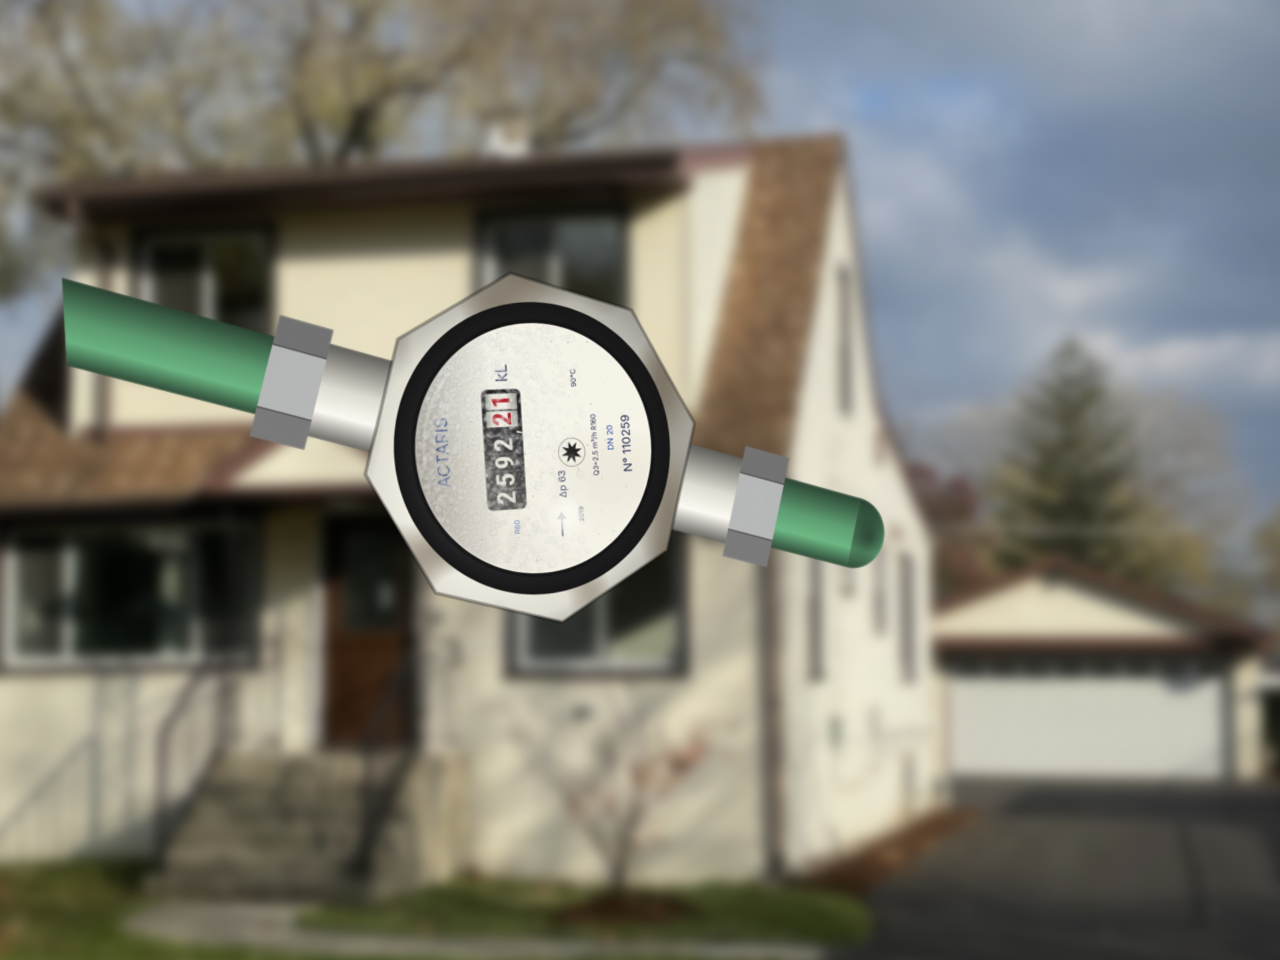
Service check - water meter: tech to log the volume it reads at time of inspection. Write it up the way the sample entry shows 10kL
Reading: 2592.21kL
